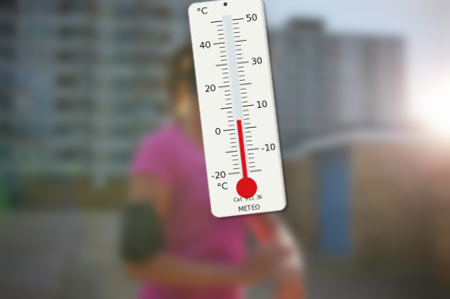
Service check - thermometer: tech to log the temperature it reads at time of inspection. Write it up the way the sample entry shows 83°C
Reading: 4°C
